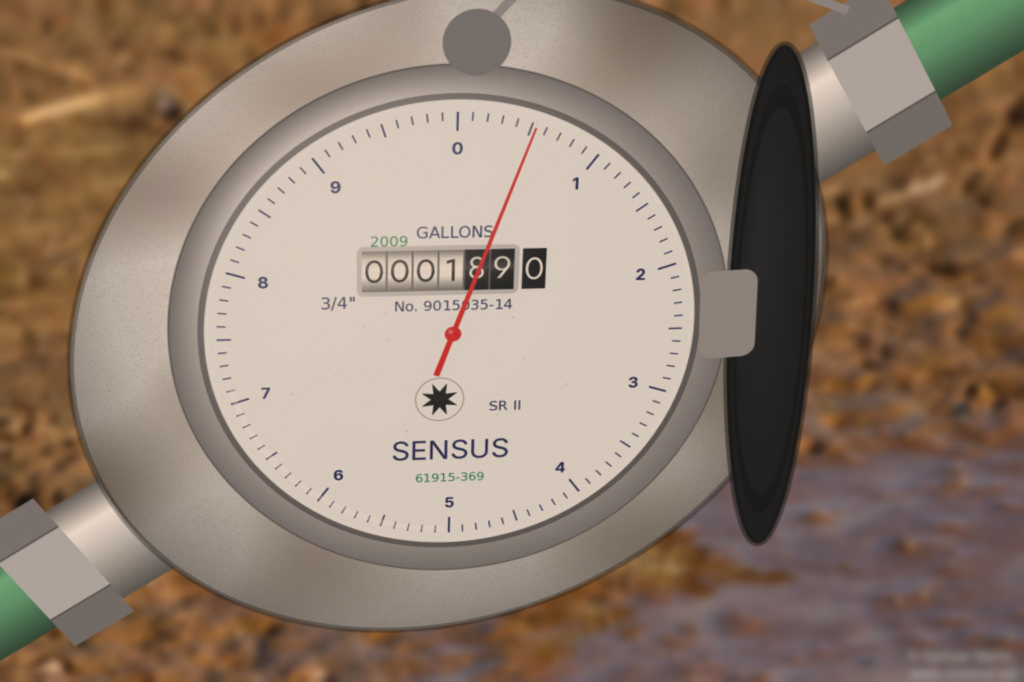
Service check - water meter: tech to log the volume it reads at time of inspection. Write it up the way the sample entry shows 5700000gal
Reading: 1890.5gal
